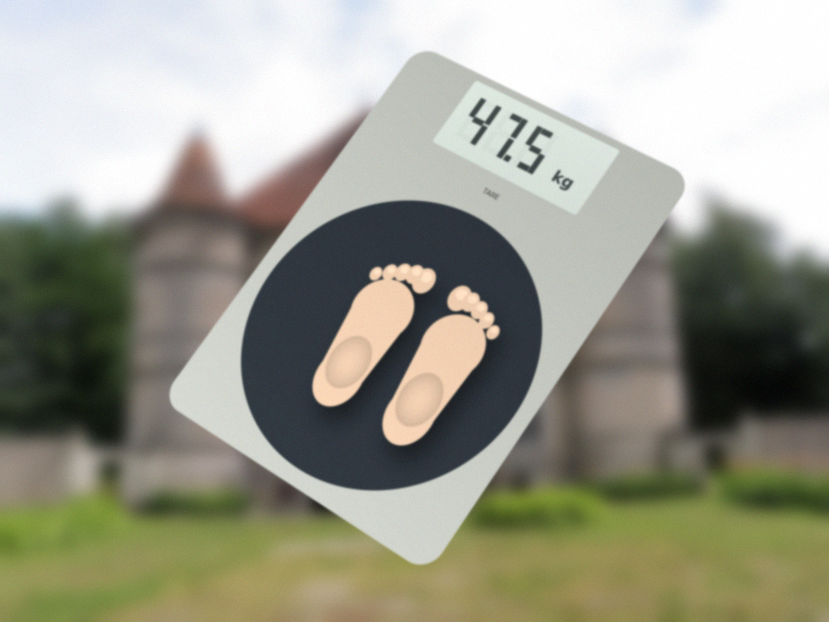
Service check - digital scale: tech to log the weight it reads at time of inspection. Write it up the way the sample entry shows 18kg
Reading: 47.5kg
